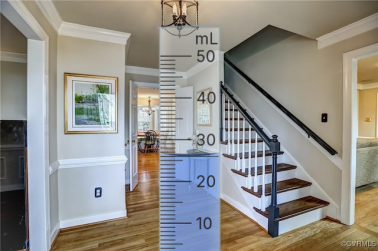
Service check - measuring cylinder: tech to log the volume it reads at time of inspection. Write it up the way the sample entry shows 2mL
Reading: 26mL
